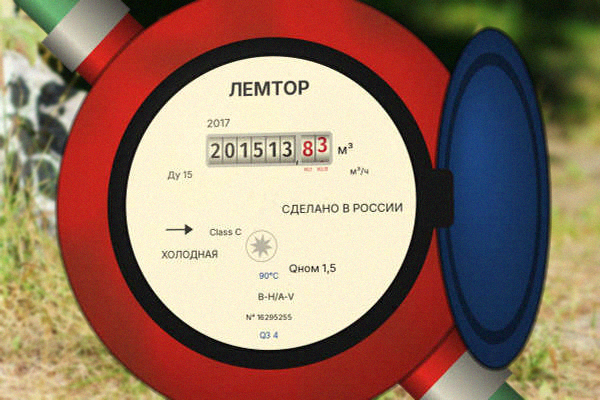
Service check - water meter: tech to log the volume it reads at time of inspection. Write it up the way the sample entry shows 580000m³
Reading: 201513.83m³
